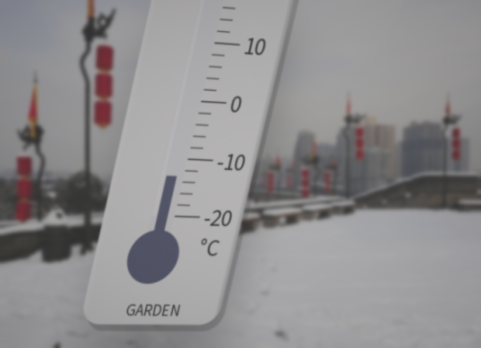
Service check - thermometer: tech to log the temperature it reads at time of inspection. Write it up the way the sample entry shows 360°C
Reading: -13°C
